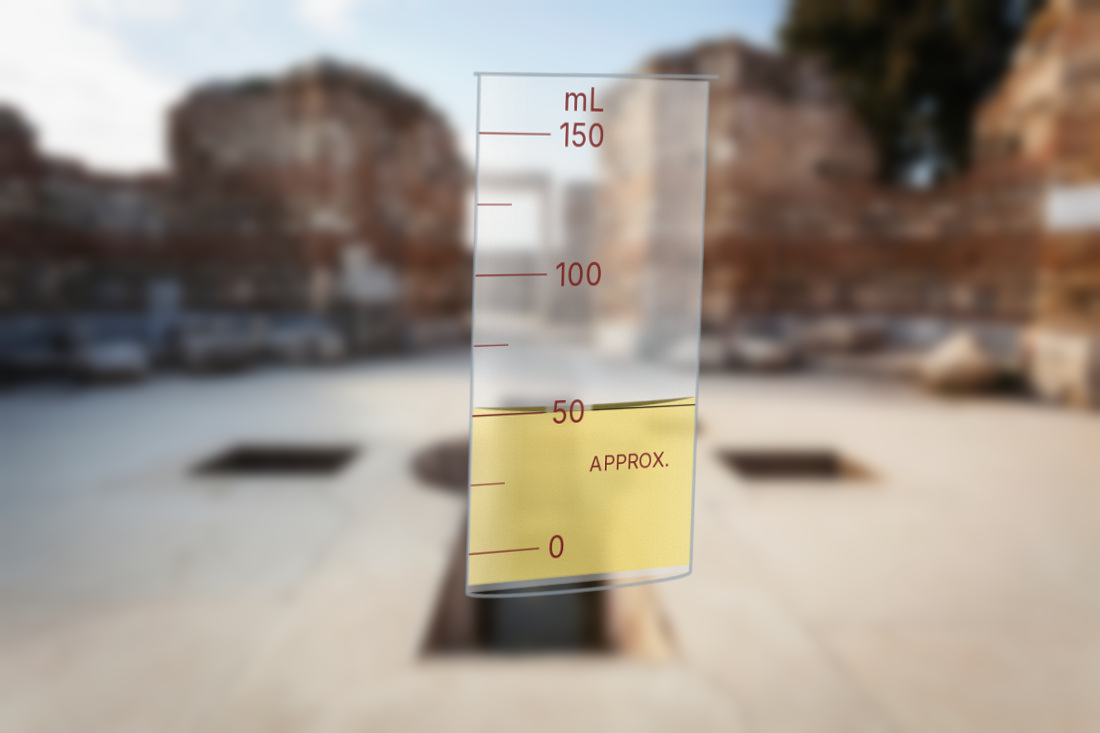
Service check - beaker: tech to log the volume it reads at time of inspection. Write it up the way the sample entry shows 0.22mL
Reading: 50mL
